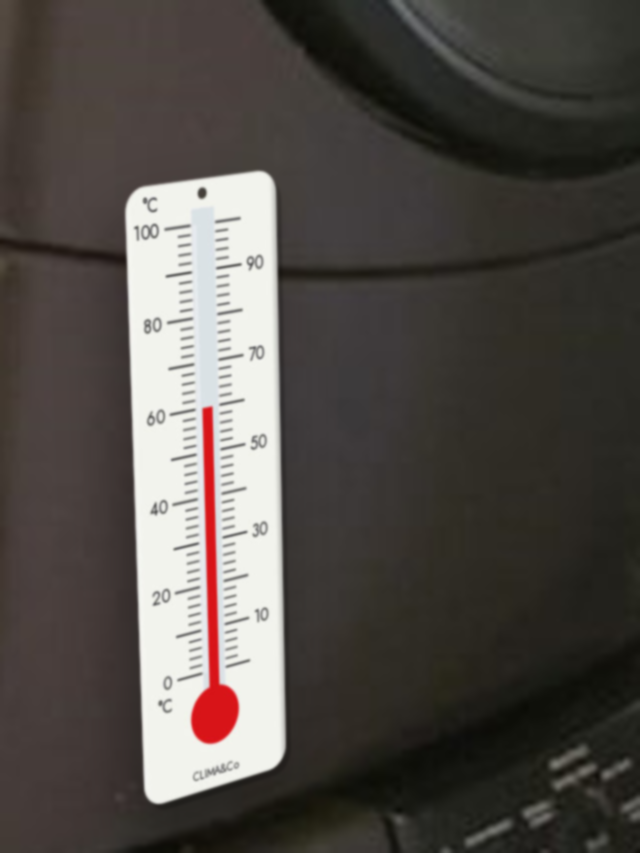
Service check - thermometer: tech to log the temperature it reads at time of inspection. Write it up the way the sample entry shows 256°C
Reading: 60°C
